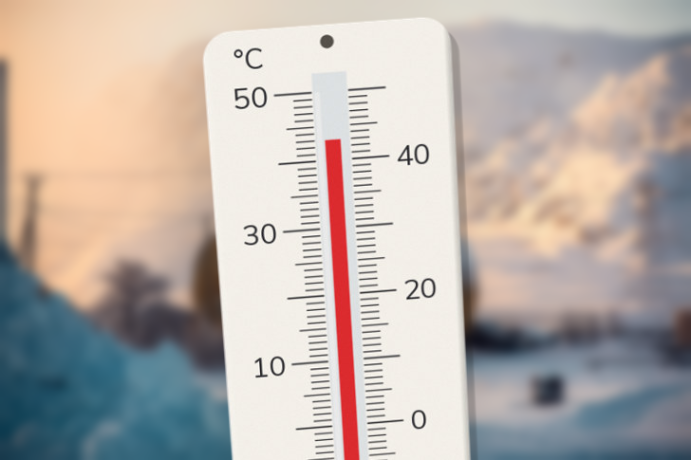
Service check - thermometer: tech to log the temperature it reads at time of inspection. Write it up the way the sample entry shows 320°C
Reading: 43°C
